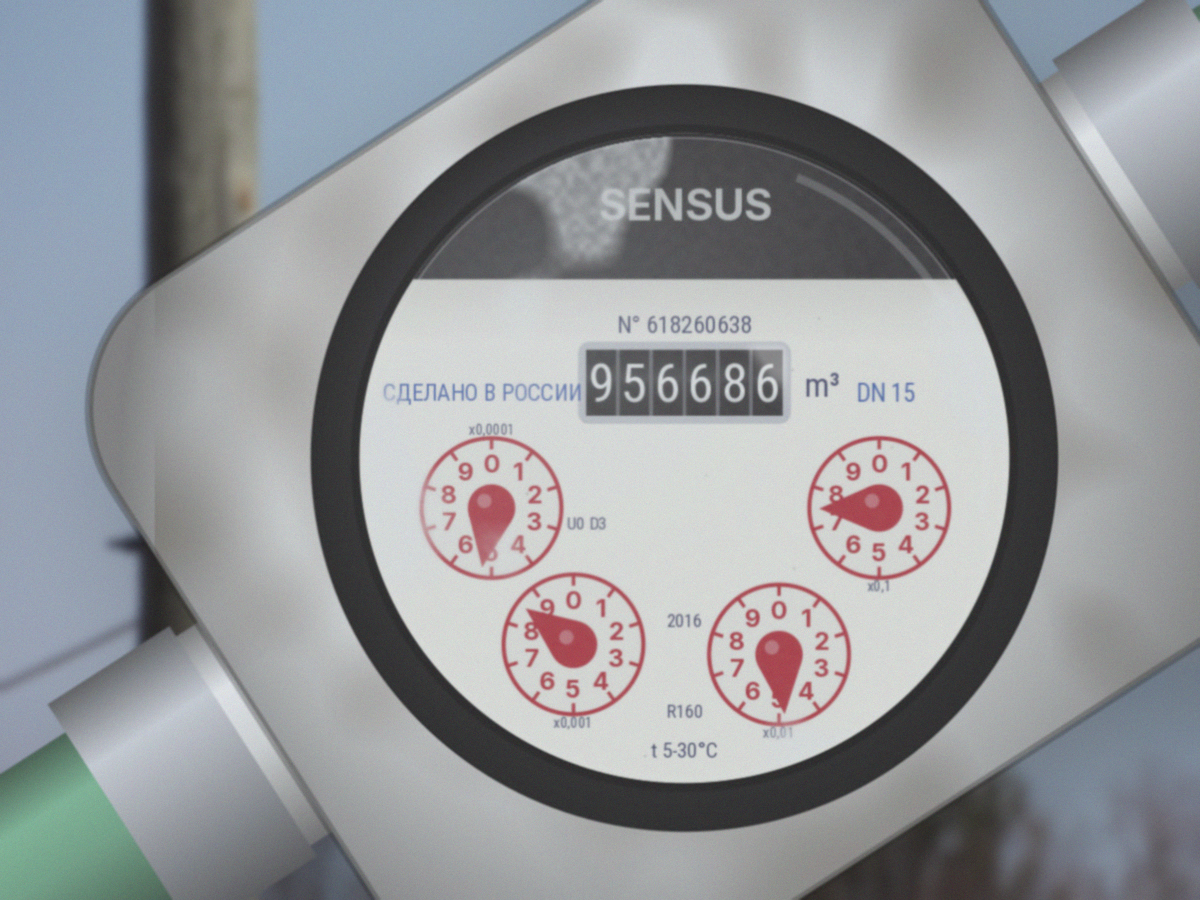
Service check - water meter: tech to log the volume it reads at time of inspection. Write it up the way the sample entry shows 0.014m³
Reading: 956686.7485m³
